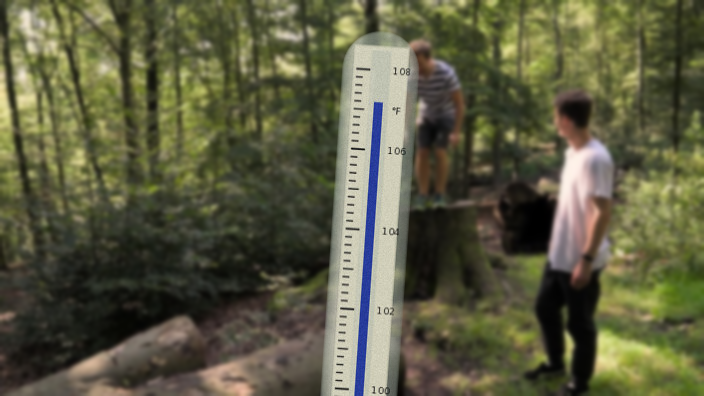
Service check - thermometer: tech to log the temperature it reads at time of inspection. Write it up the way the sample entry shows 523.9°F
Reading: 107.2°F
